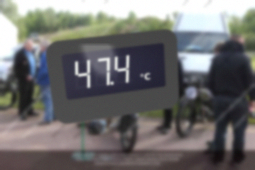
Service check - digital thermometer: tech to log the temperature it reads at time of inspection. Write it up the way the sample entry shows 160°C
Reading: 47.4°C
